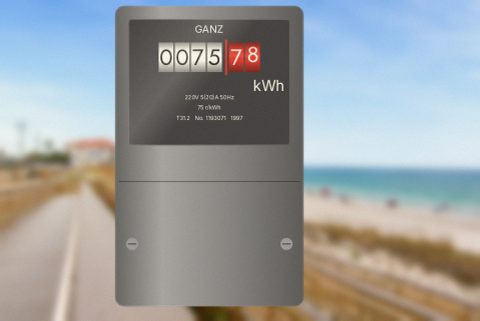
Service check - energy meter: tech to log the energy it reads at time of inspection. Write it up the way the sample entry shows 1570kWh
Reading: 75.78kWh
